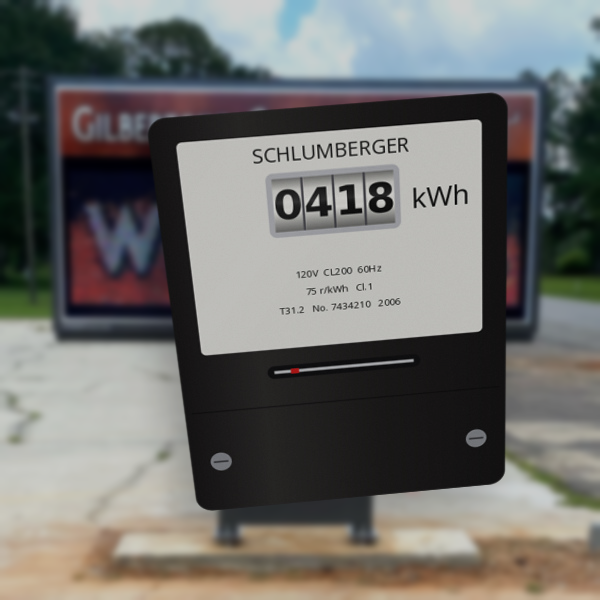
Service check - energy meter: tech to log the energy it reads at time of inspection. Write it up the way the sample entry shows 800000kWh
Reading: 418kWh
